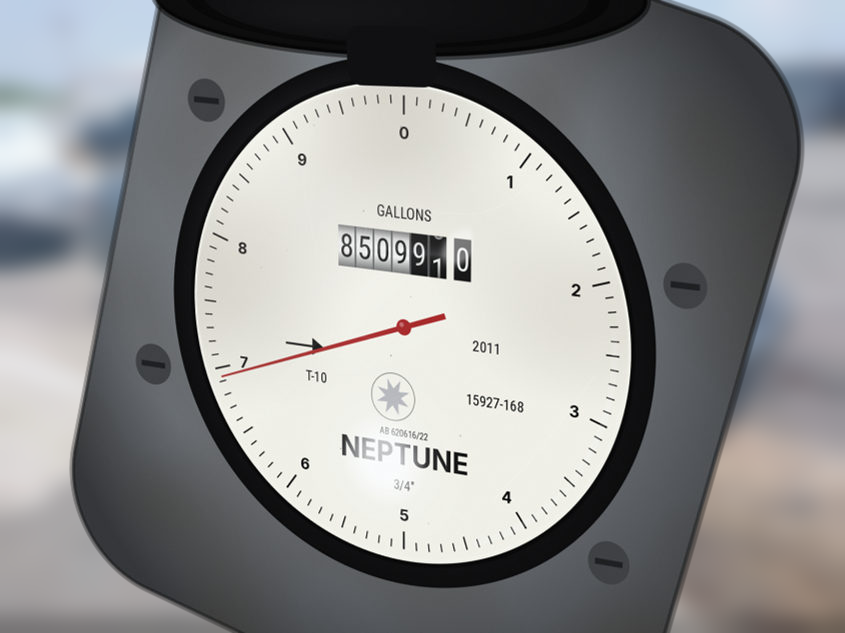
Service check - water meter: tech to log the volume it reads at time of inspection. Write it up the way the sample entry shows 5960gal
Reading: 8509906.9gal
